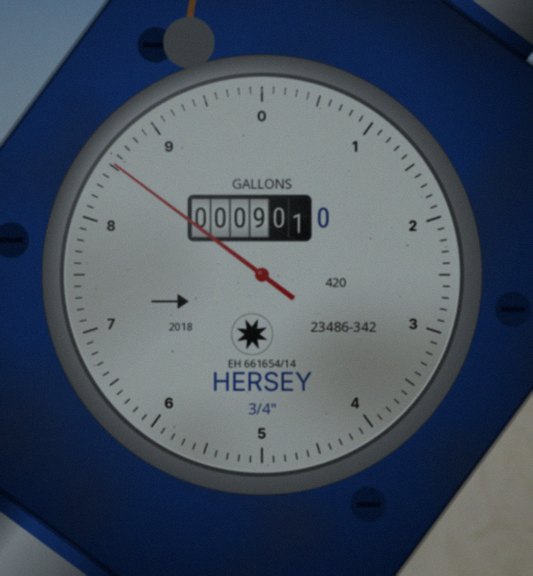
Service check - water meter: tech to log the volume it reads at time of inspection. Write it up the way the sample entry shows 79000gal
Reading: 9008.5gal
